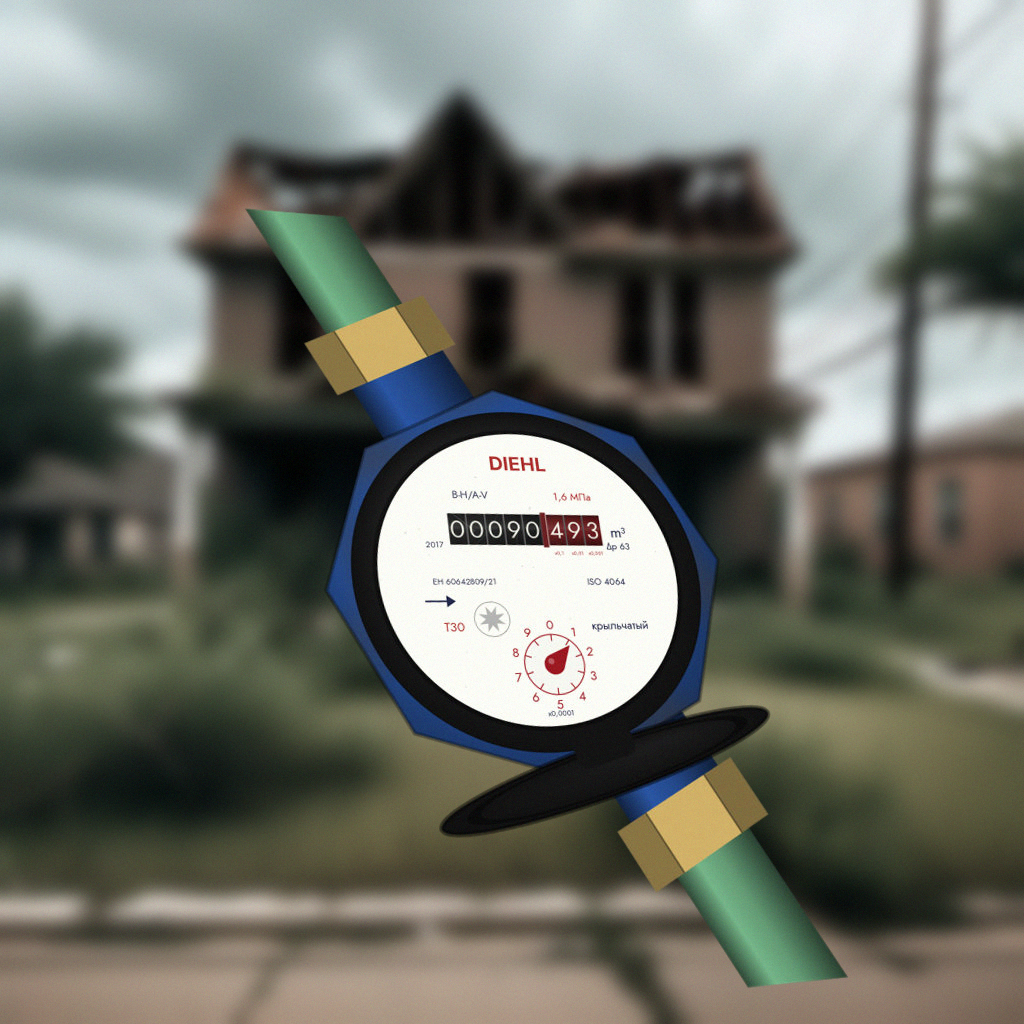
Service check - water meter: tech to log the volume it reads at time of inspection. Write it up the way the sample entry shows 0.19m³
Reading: 90.4931m³
